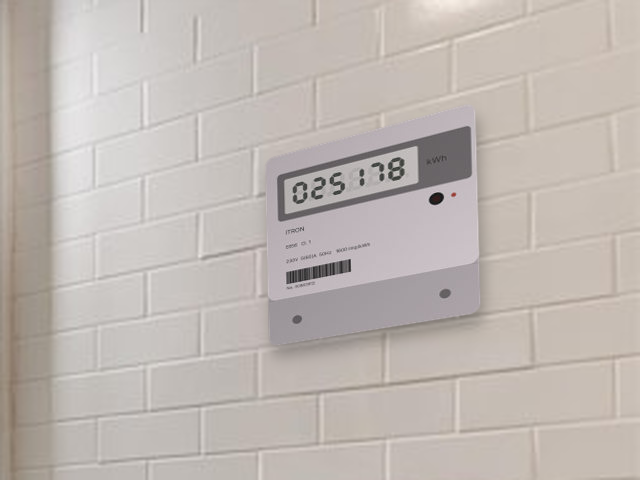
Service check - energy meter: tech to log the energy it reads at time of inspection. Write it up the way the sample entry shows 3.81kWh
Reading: 25178kWh
